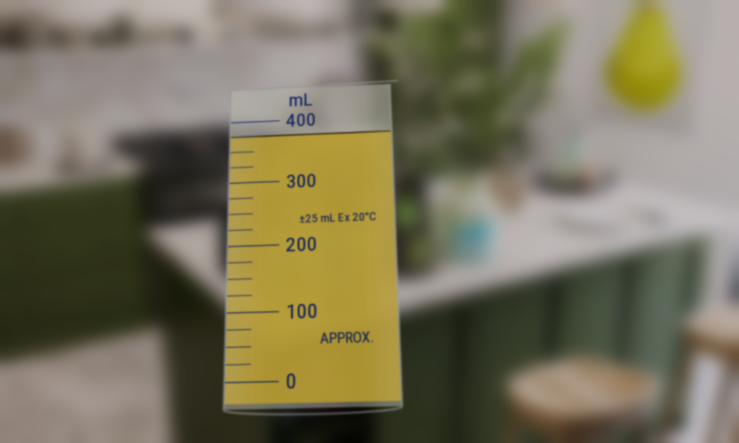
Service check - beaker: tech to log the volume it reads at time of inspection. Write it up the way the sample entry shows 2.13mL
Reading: 375mL
